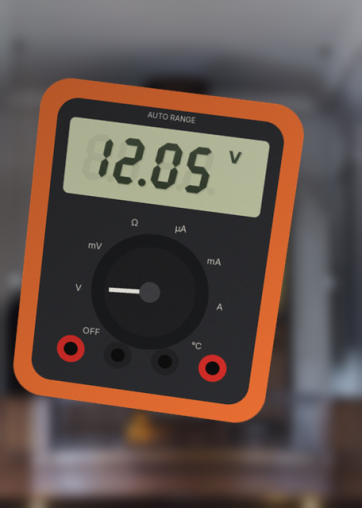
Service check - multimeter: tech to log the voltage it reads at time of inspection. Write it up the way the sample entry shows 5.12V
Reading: 12.05V
